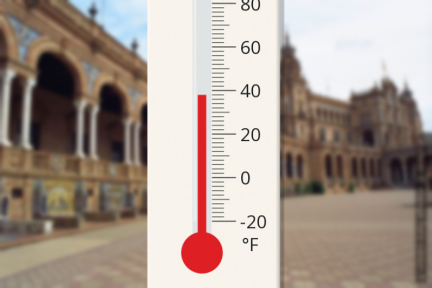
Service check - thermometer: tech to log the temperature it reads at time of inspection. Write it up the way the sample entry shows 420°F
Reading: 38°F
